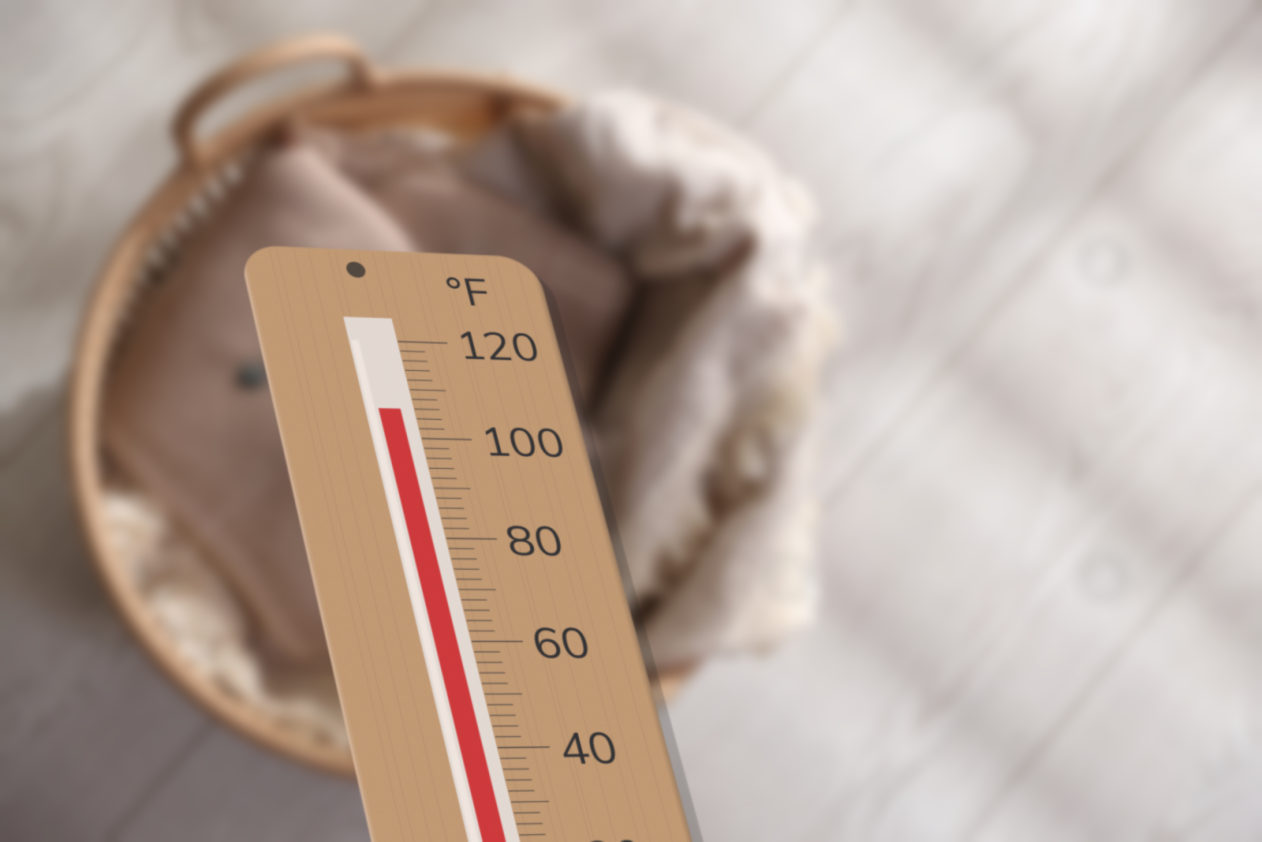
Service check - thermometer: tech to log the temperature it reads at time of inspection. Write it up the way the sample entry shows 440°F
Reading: 106°F
